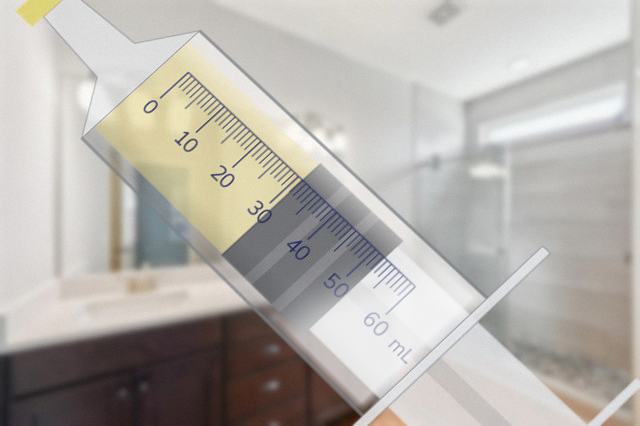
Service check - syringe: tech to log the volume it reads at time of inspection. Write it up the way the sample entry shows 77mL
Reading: 31mL
